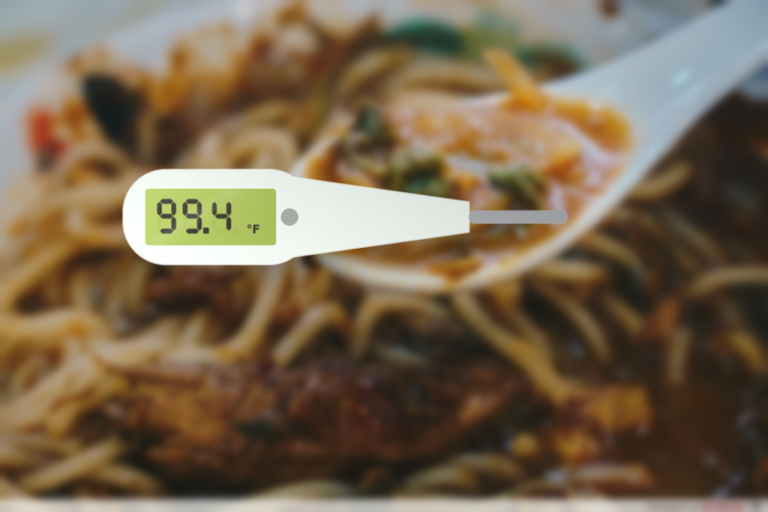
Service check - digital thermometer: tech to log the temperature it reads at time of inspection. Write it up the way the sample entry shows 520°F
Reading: 99.4°F
